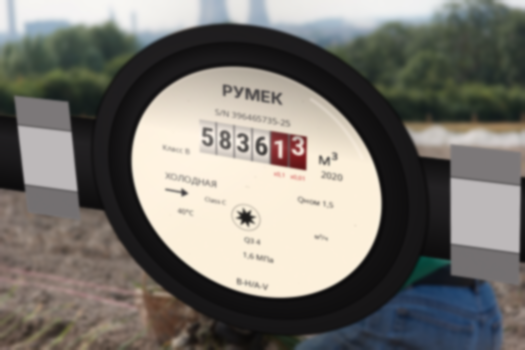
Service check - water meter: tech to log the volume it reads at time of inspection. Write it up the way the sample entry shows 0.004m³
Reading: 5836.13m³
